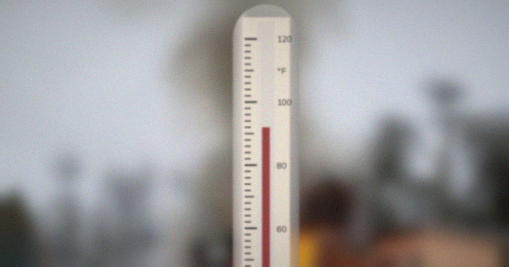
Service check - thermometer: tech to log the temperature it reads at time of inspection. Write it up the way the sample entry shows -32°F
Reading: 92°F
